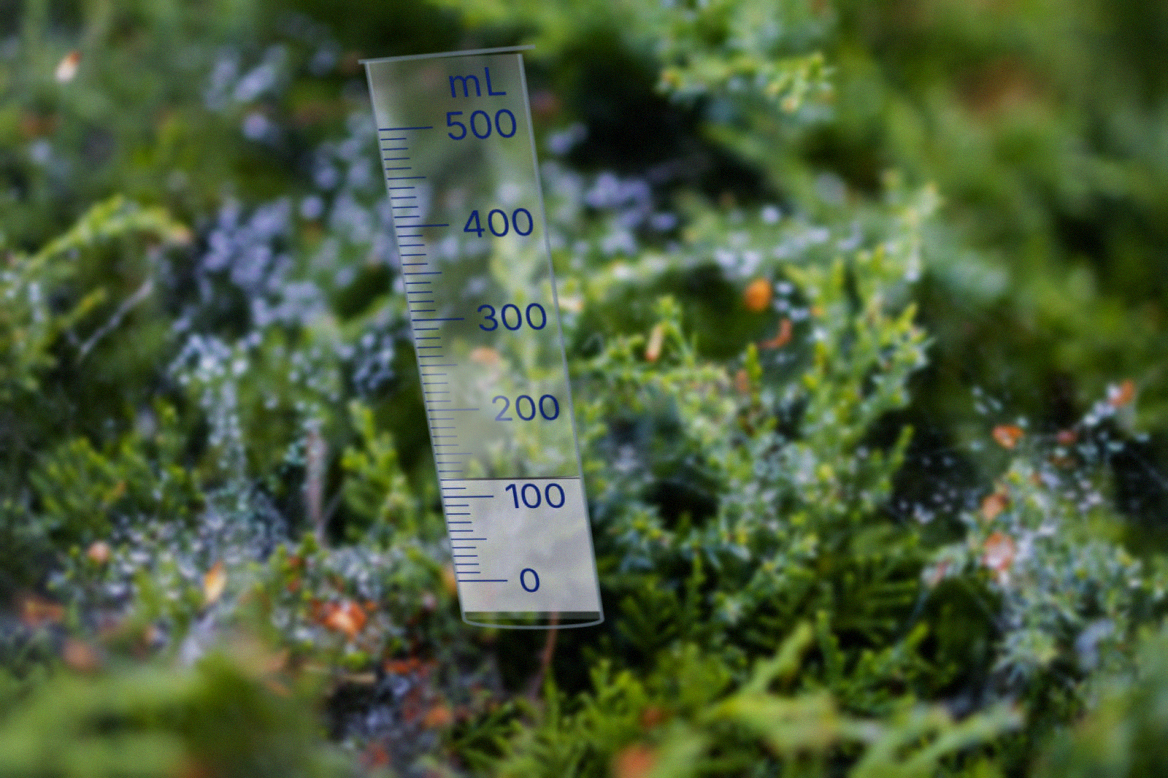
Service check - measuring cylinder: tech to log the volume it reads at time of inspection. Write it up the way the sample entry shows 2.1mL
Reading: 120mL
